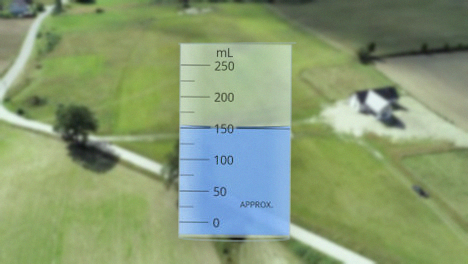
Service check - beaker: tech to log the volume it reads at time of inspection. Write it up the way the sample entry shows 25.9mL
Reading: 150mL
